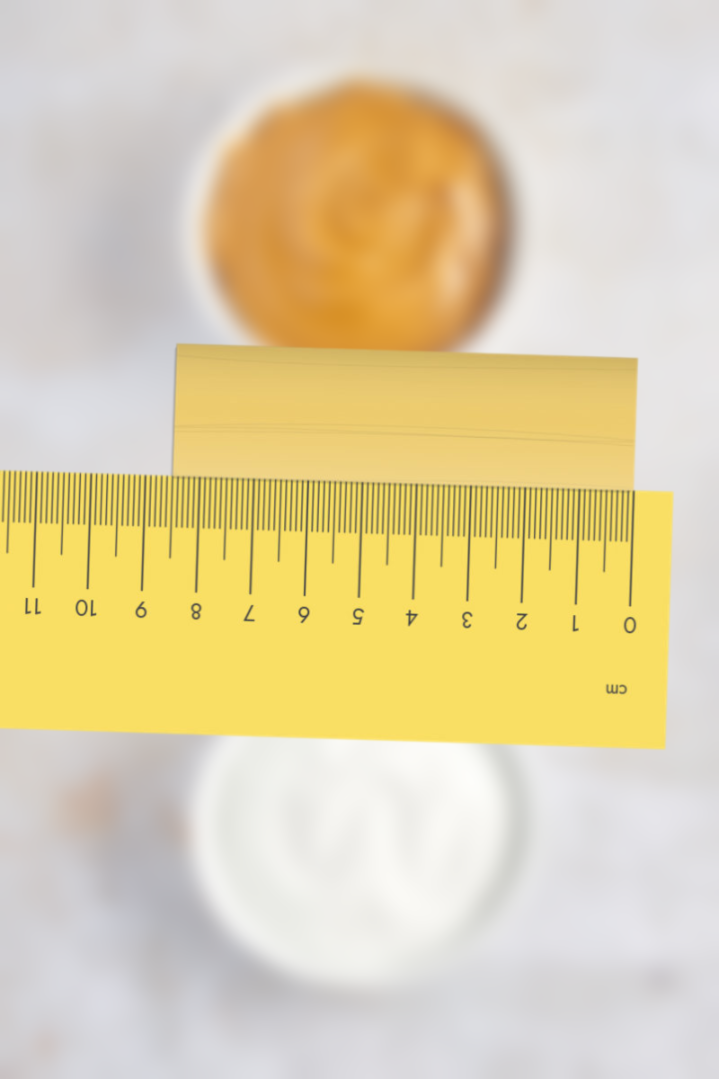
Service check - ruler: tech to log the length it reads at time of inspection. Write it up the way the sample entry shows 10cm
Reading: 8.5cm
